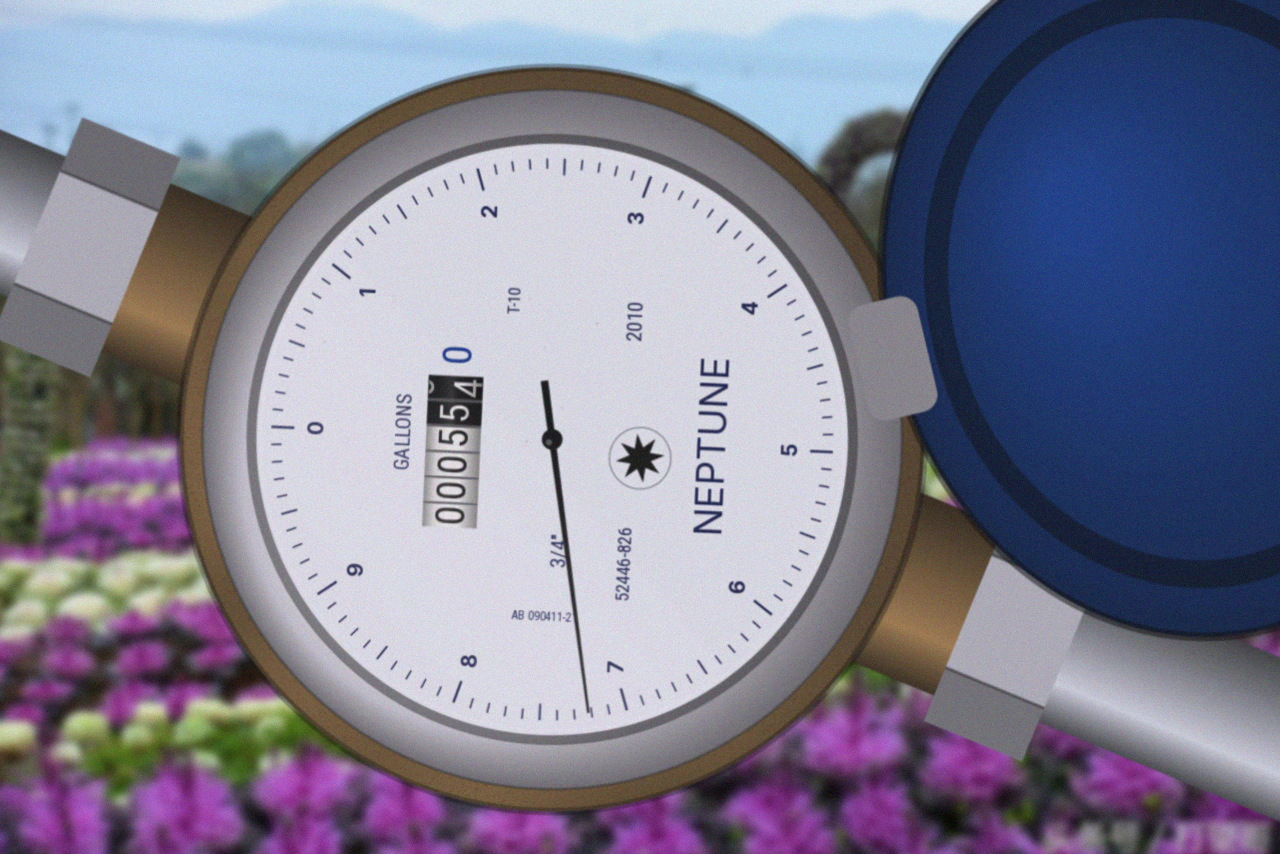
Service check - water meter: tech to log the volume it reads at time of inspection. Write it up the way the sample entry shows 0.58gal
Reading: 5537.2gal
